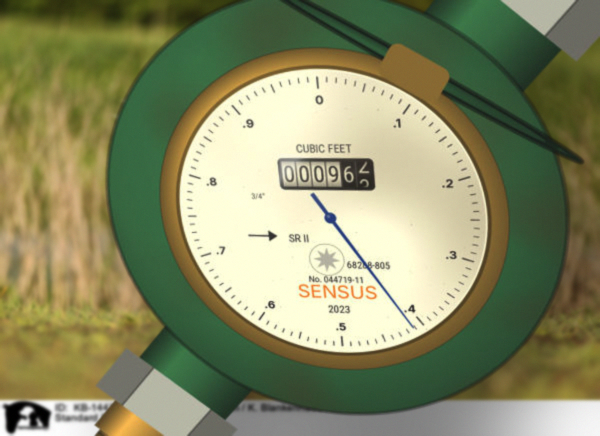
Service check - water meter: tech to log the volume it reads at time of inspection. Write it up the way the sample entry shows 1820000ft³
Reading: 962.41ft³
